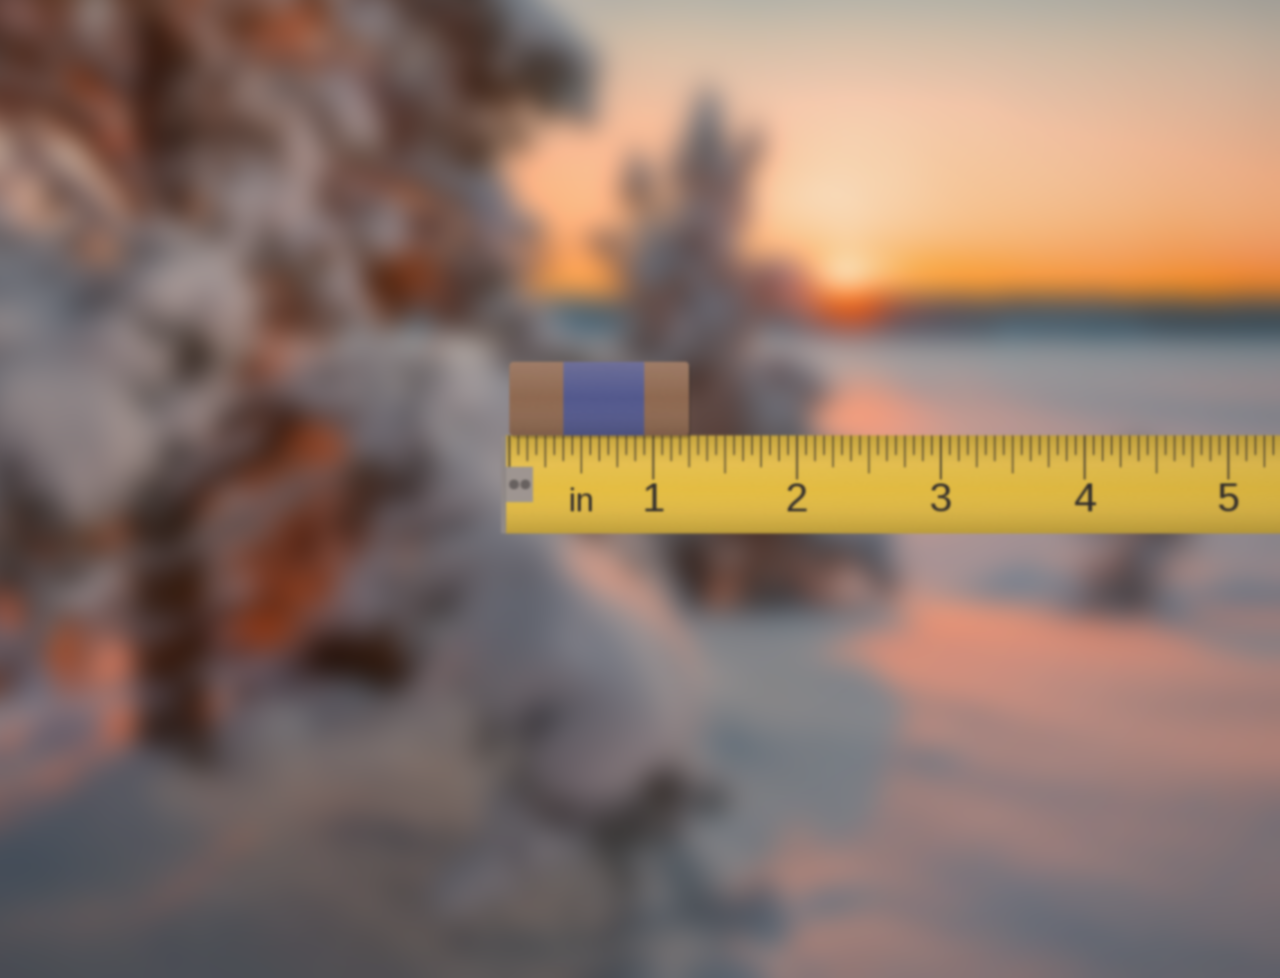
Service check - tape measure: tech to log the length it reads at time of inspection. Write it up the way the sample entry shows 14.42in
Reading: 1.25in
